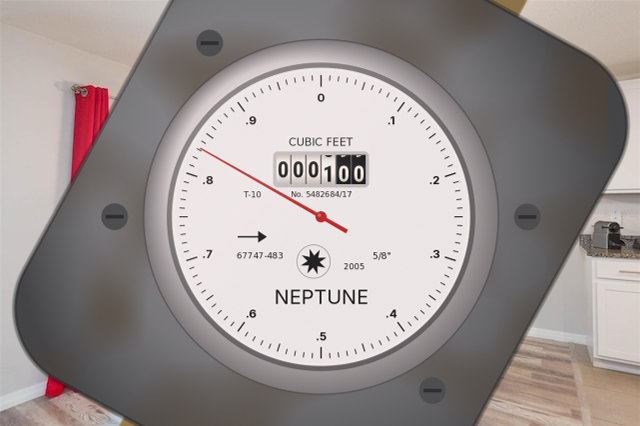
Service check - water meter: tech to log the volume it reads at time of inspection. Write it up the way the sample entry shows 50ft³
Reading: 99.83ft³
